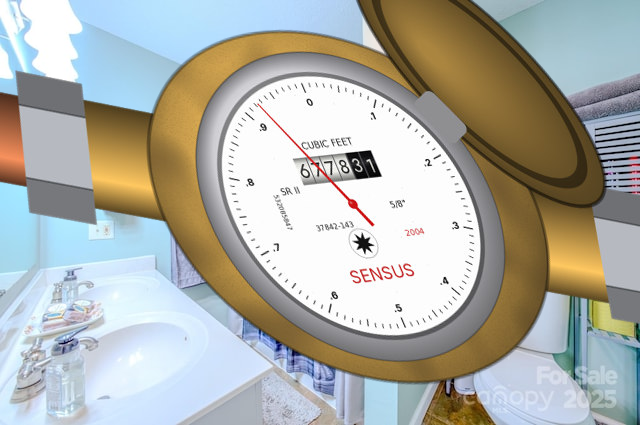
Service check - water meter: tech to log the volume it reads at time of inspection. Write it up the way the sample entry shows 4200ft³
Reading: 677830.92ft³
